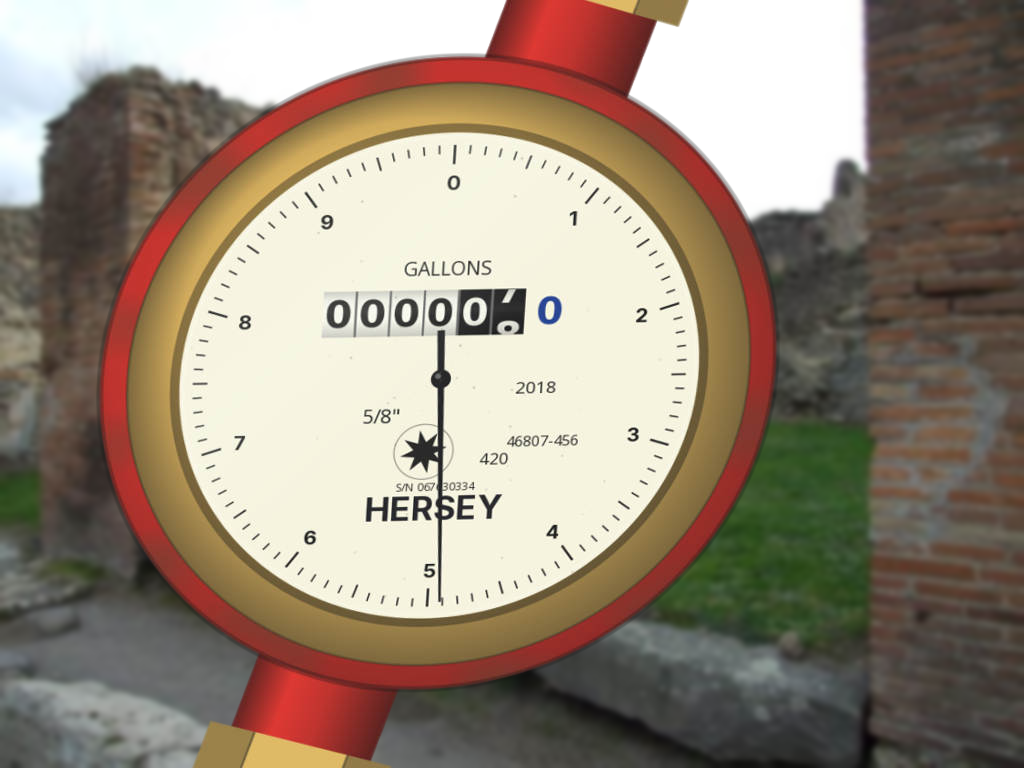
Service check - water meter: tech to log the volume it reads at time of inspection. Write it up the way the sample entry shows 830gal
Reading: 74.9gal
